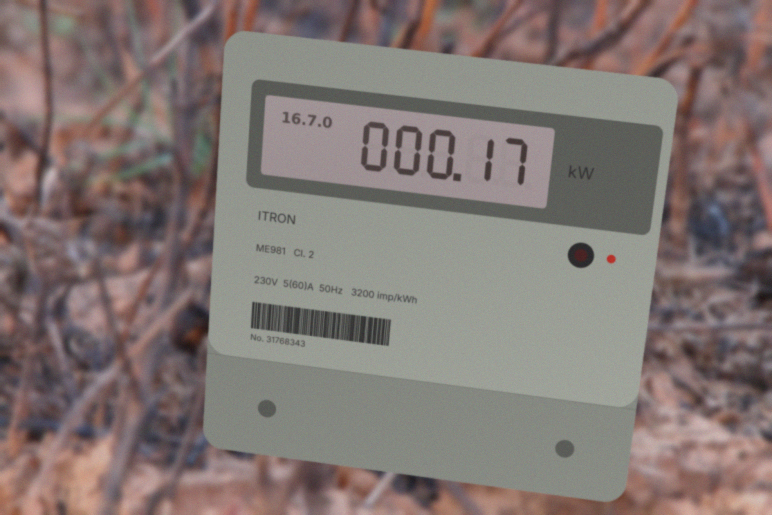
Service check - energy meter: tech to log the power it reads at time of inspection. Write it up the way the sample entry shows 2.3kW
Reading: 0.17kW
